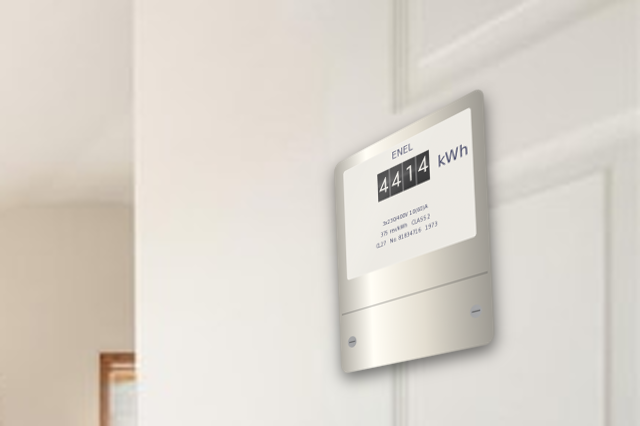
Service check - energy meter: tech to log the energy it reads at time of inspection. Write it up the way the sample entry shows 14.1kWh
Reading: 4414kWh
